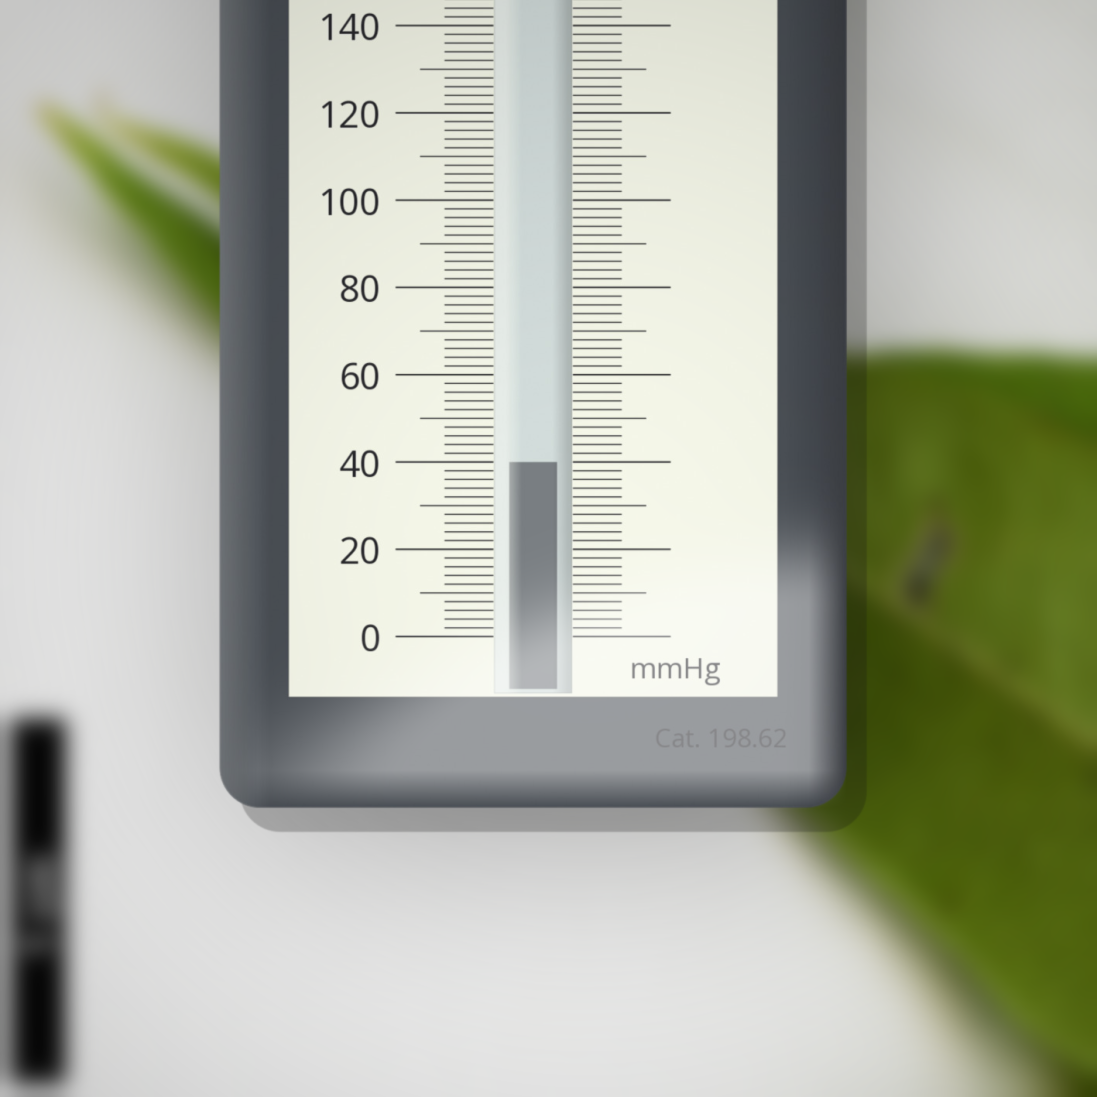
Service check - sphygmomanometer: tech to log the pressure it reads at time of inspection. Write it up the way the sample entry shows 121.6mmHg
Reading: 40mmHg
